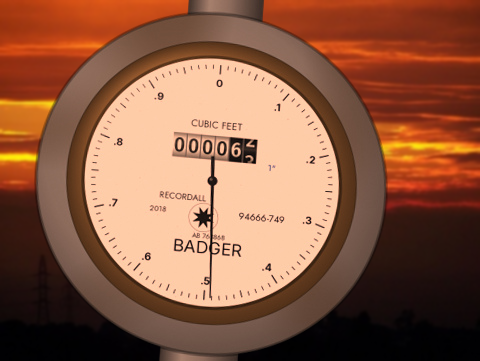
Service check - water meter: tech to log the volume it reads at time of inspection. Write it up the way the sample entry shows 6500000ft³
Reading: 62.49ft³
